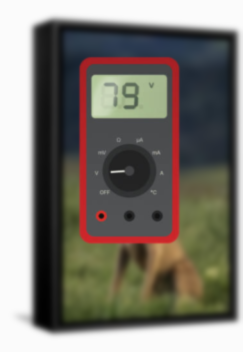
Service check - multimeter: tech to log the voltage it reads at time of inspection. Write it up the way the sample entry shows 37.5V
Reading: 79V
